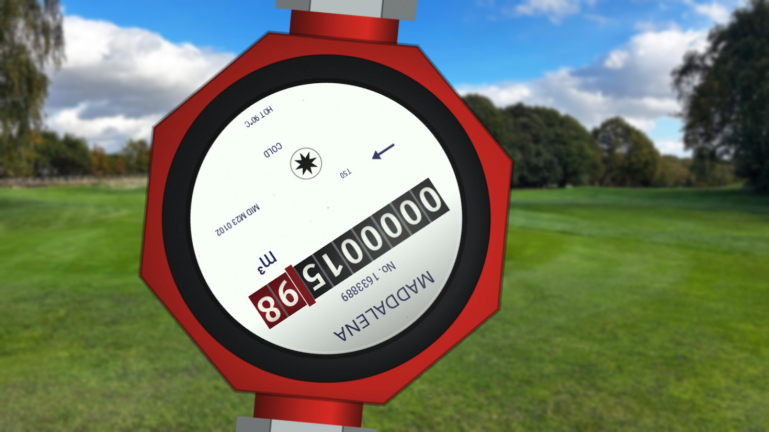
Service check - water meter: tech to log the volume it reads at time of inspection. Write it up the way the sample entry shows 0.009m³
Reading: 15.98m³
